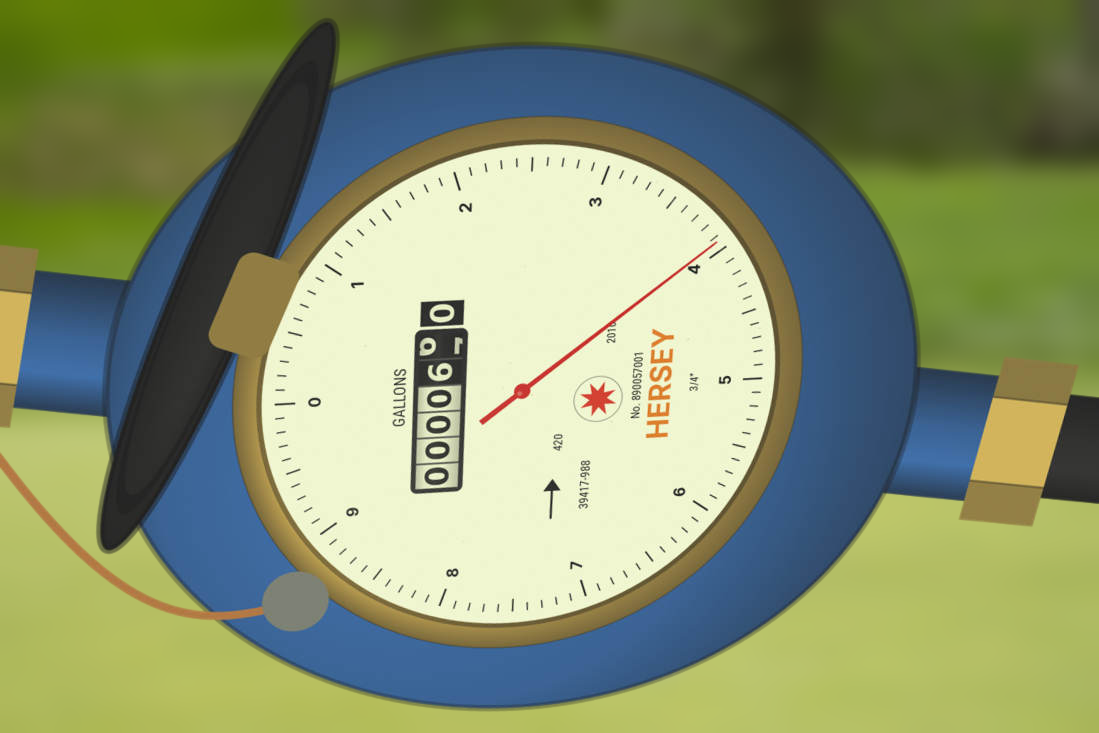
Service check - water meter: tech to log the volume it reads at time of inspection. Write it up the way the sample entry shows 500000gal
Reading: 663.9gal
